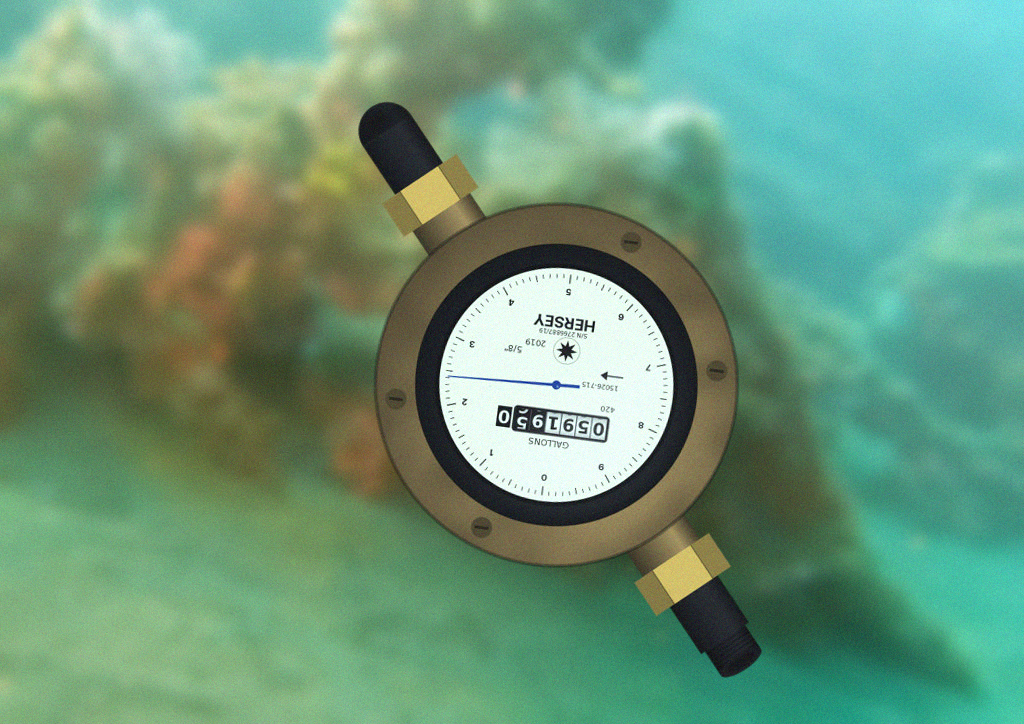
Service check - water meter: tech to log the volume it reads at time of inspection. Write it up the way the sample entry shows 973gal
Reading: 591952.4gal
